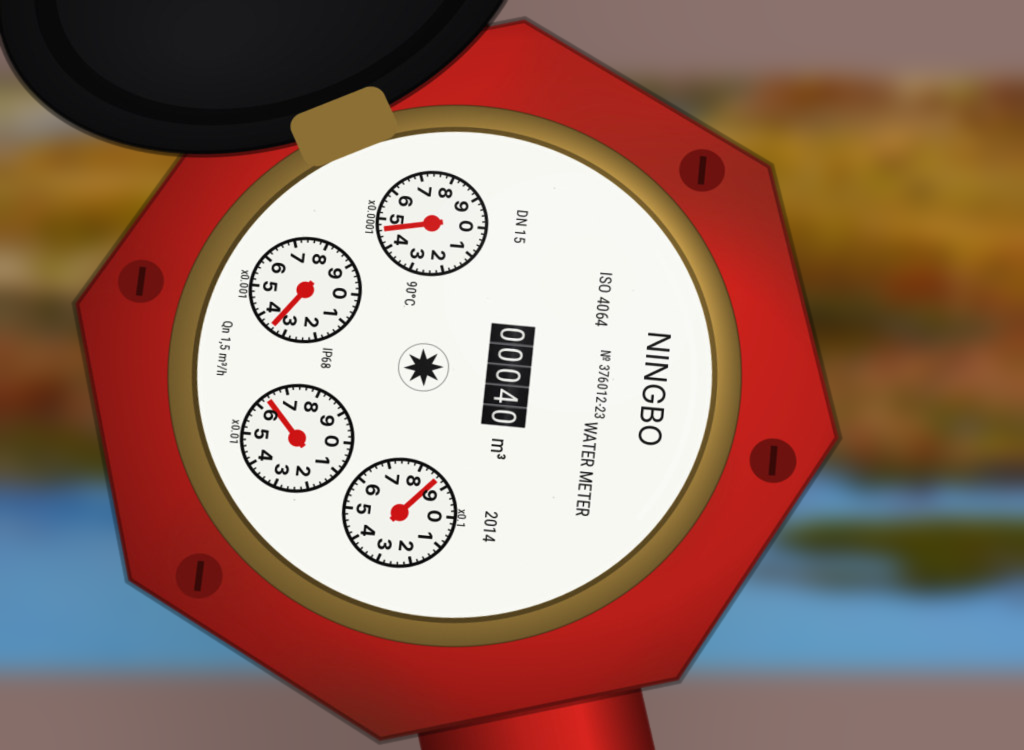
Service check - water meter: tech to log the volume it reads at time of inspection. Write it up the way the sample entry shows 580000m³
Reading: 40.8634m³
